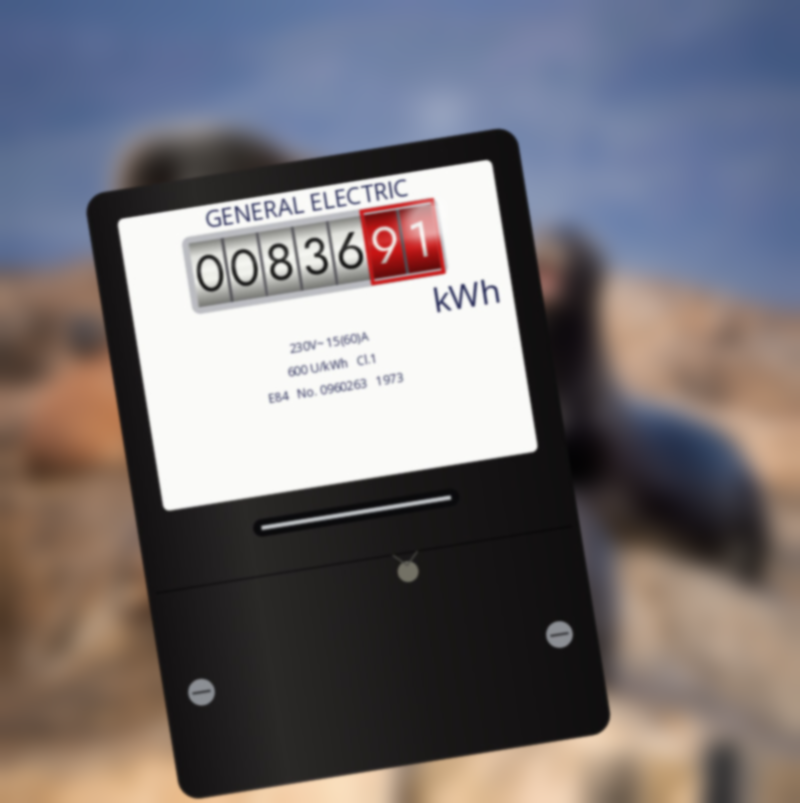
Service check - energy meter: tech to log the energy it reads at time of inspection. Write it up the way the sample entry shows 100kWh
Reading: 836.91kWh
